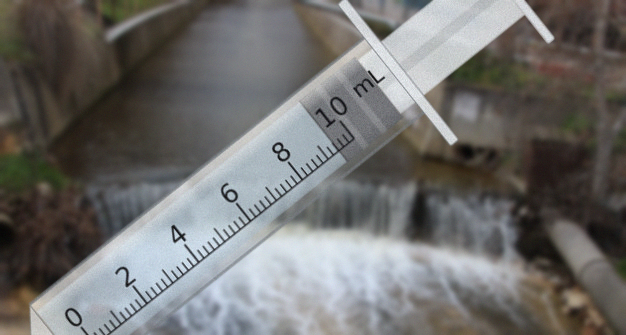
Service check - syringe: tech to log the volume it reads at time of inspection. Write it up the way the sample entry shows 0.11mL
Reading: 9.4mL
